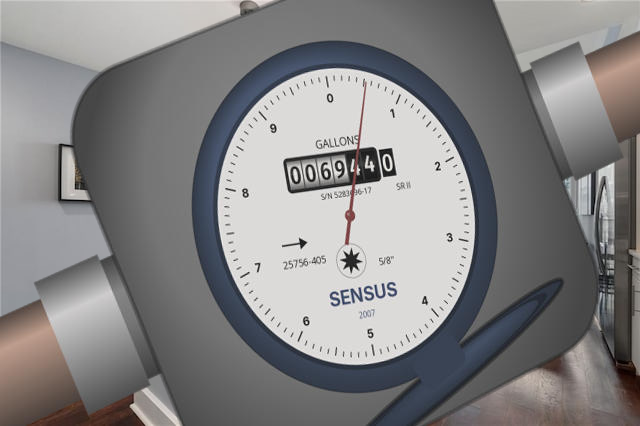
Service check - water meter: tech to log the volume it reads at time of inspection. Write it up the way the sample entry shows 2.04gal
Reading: 69440.5gal
